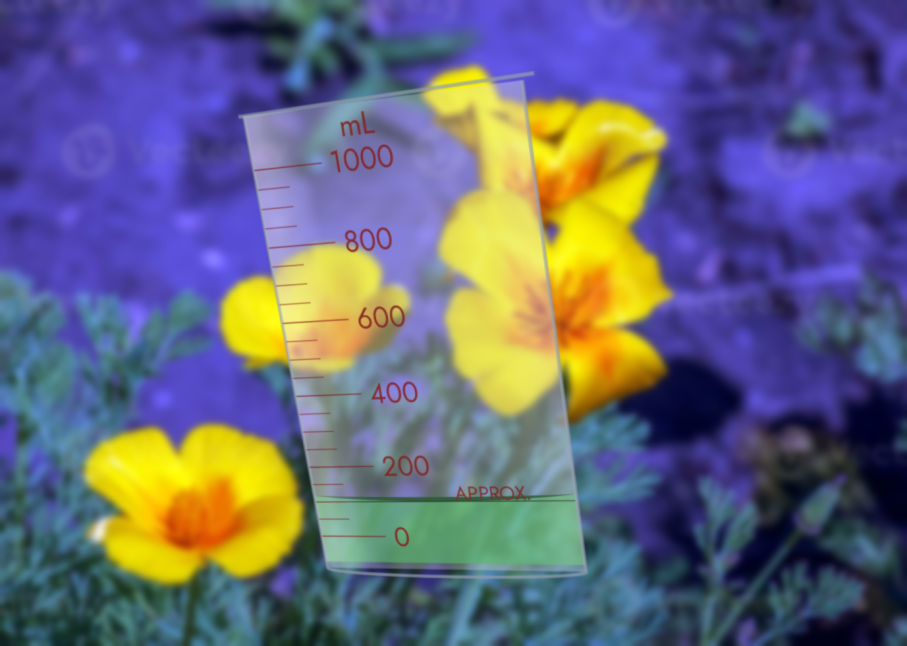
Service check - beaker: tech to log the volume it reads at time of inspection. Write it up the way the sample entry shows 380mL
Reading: 100mL
